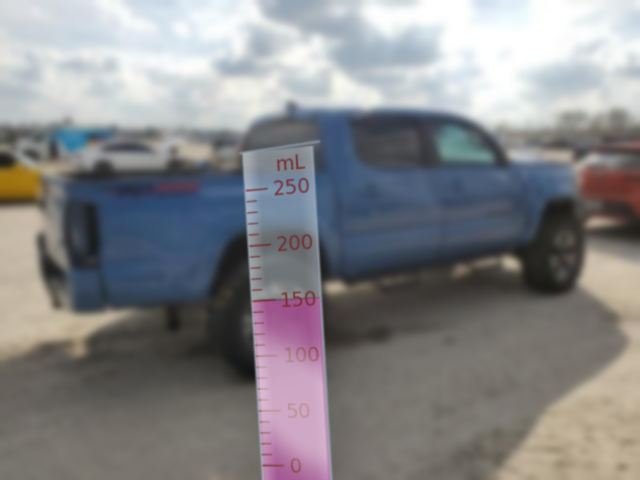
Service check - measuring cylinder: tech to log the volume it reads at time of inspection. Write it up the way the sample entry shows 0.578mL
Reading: 150mL
